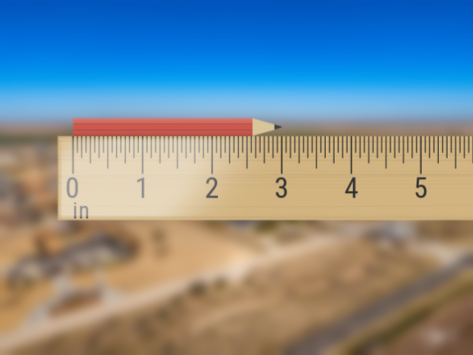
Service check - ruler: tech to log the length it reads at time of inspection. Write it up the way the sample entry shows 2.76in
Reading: 3in
